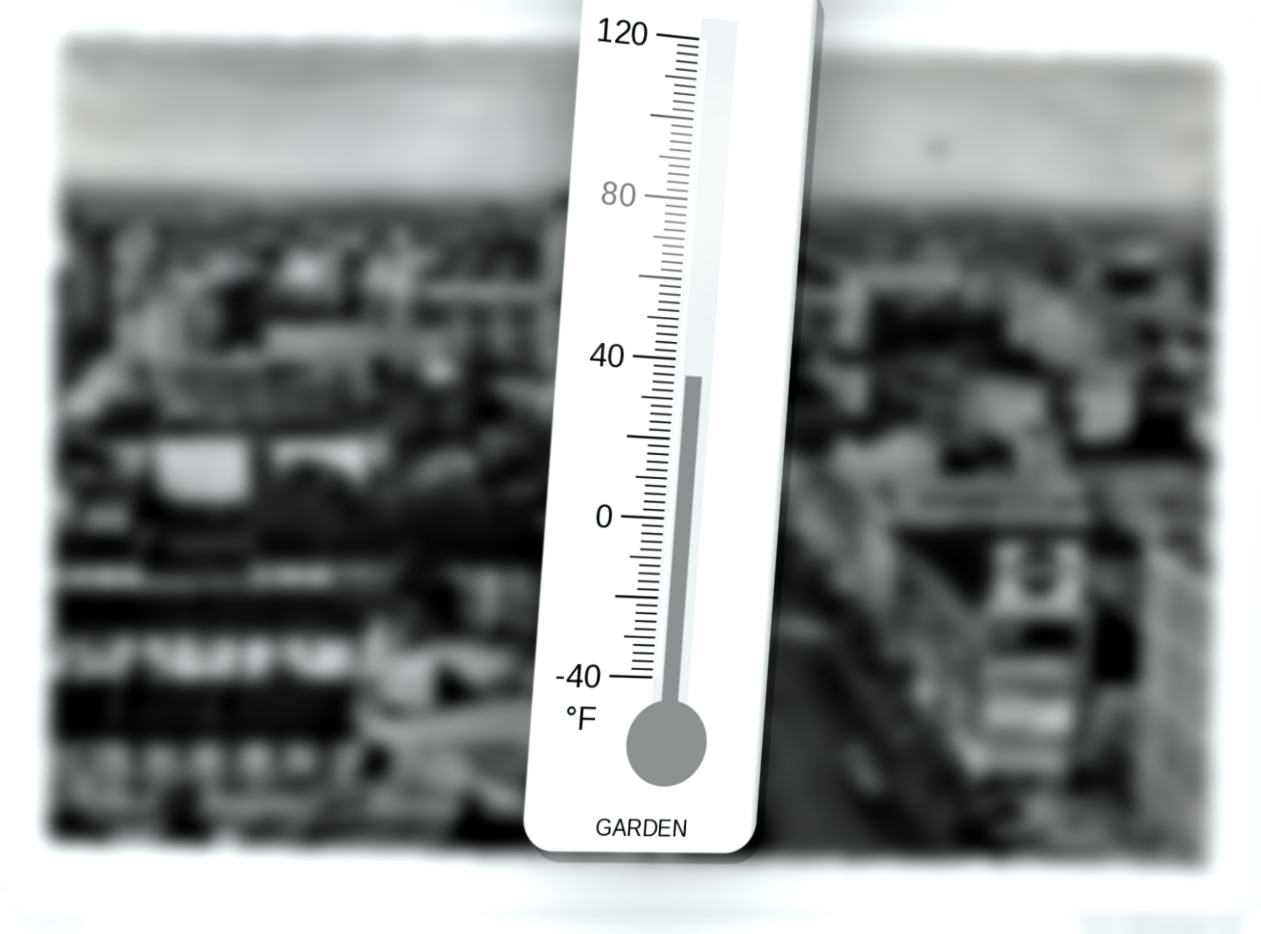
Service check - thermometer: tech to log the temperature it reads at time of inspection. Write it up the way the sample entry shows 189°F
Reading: 36°F
